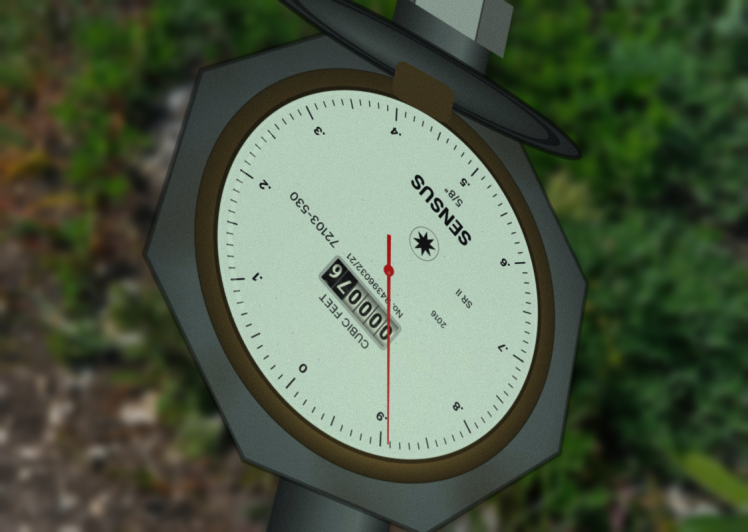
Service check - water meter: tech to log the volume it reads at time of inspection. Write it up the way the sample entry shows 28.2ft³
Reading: 75.89ft³
